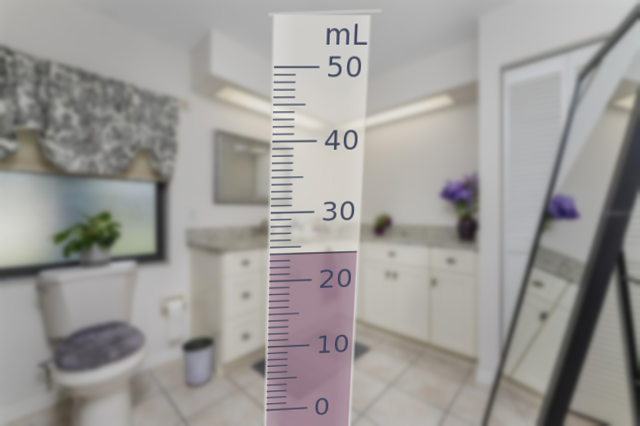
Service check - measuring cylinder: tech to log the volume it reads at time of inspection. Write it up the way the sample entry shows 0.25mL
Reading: 24mL
